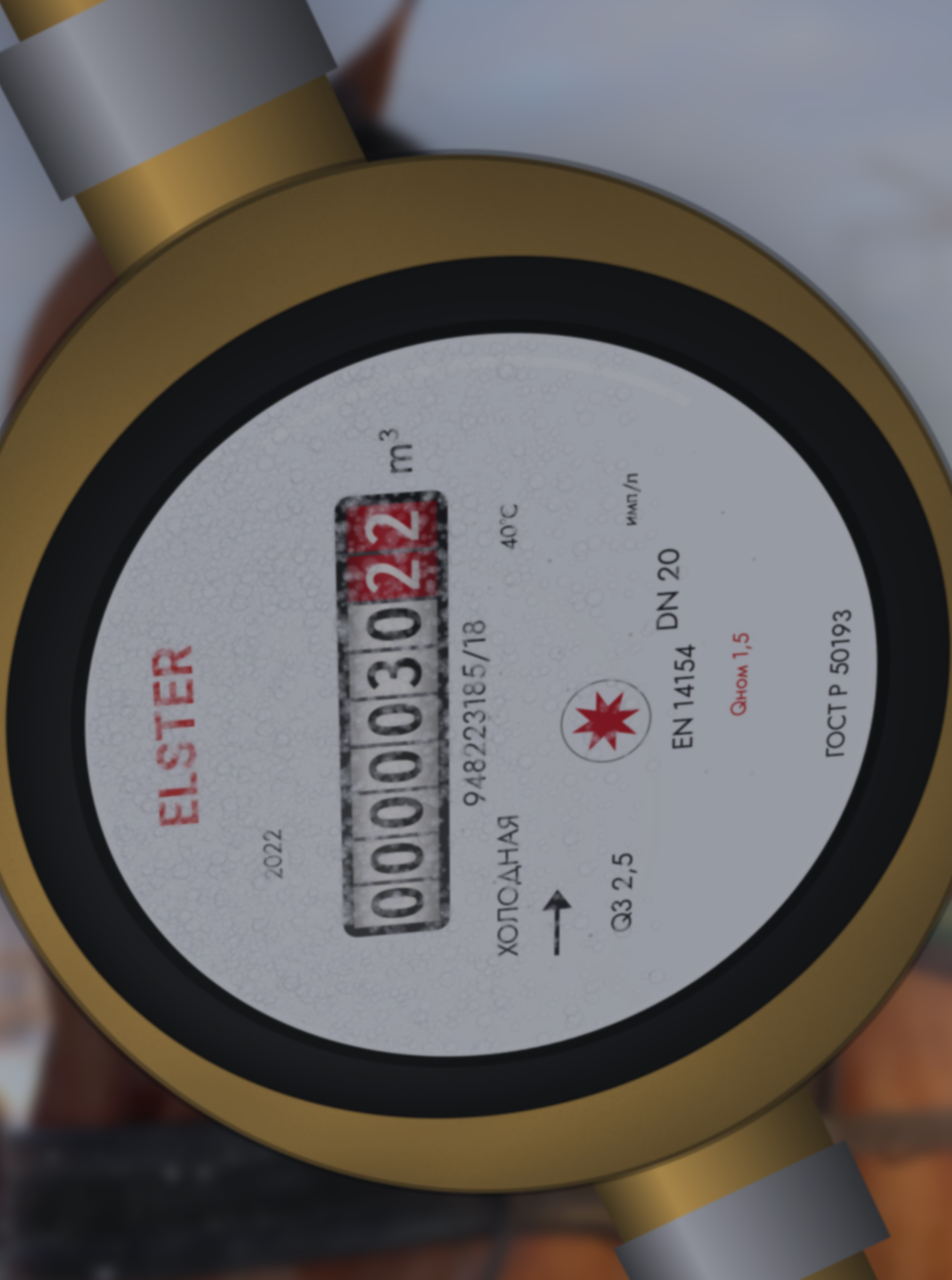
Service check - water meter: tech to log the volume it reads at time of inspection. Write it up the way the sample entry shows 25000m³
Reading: 30.22m³
